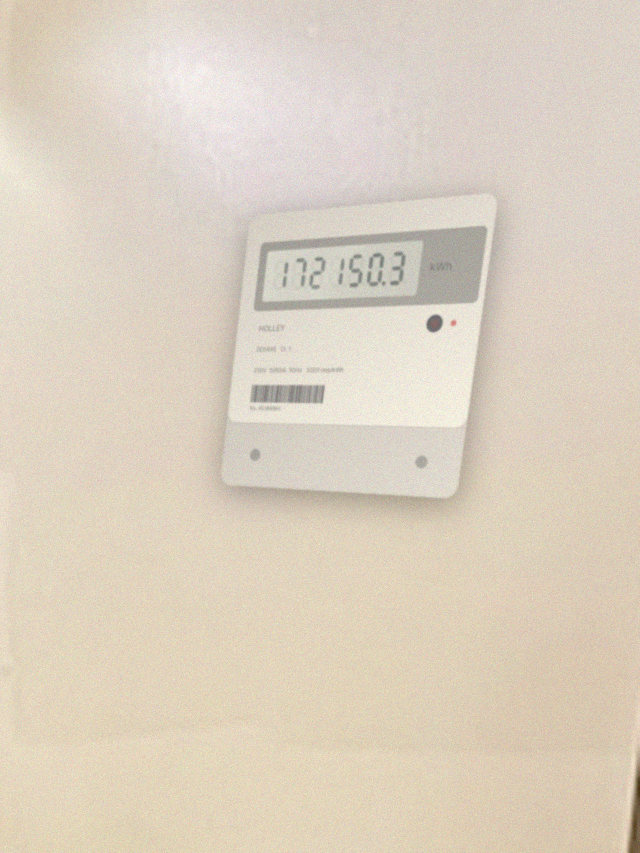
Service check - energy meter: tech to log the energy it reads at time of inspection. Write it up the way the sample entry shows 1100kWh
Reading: 172150.3kWh
